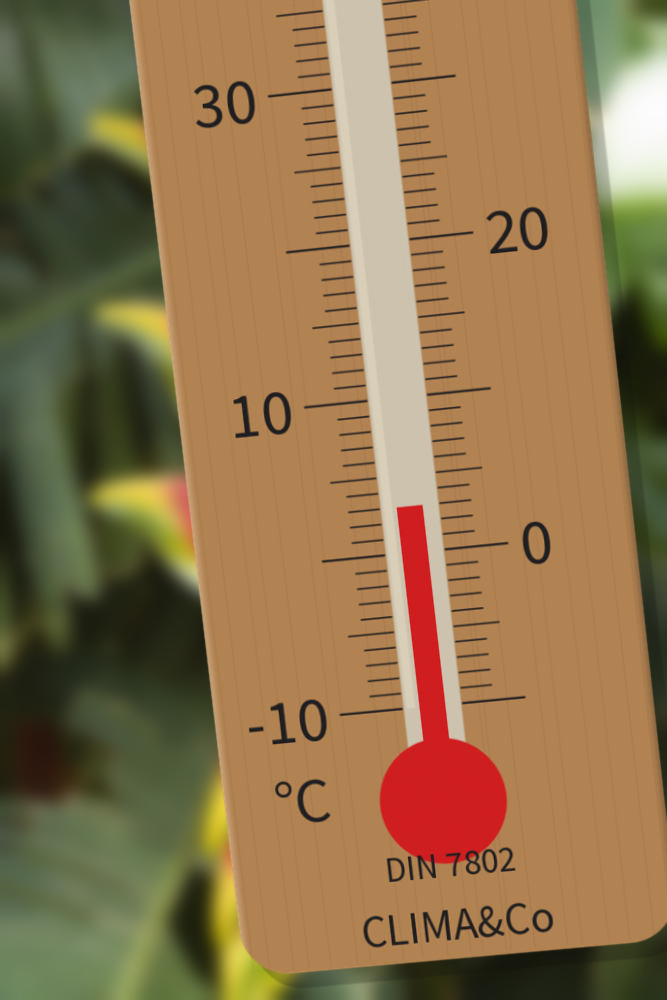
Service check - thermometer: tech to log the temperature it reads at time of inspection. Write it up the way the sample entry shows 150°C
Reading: 3°C
